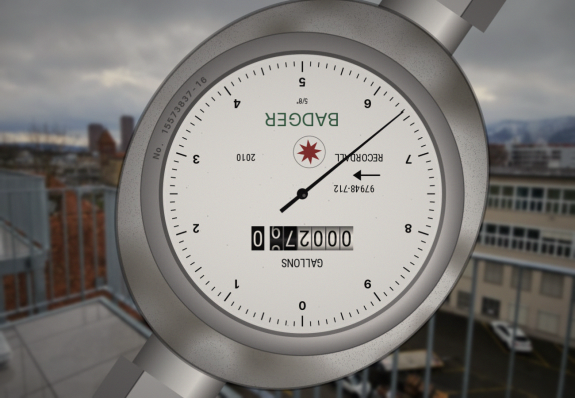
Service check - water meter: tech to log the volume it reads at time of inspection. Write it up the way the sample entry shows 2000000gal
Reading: 2786.4gal
